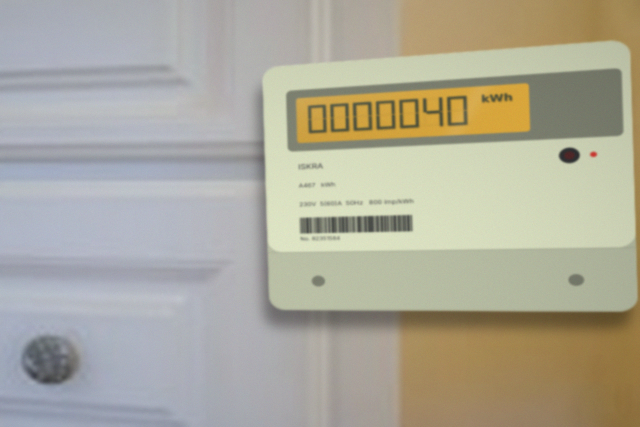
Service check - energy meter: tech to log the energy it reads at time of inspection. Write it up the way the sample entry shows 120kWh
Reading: 40kWh
